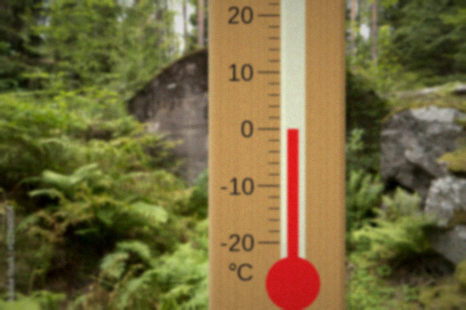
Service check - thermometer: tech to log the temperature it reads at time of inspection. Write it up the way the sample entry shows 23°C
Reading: 0°C
